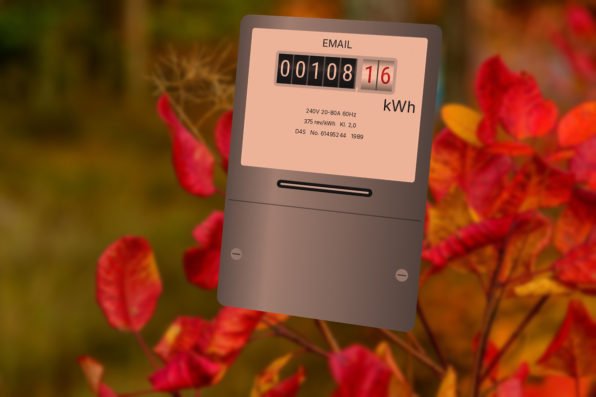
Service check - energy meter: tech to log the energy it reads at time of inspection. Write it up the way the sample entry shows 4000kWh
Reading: 108.16kWh
